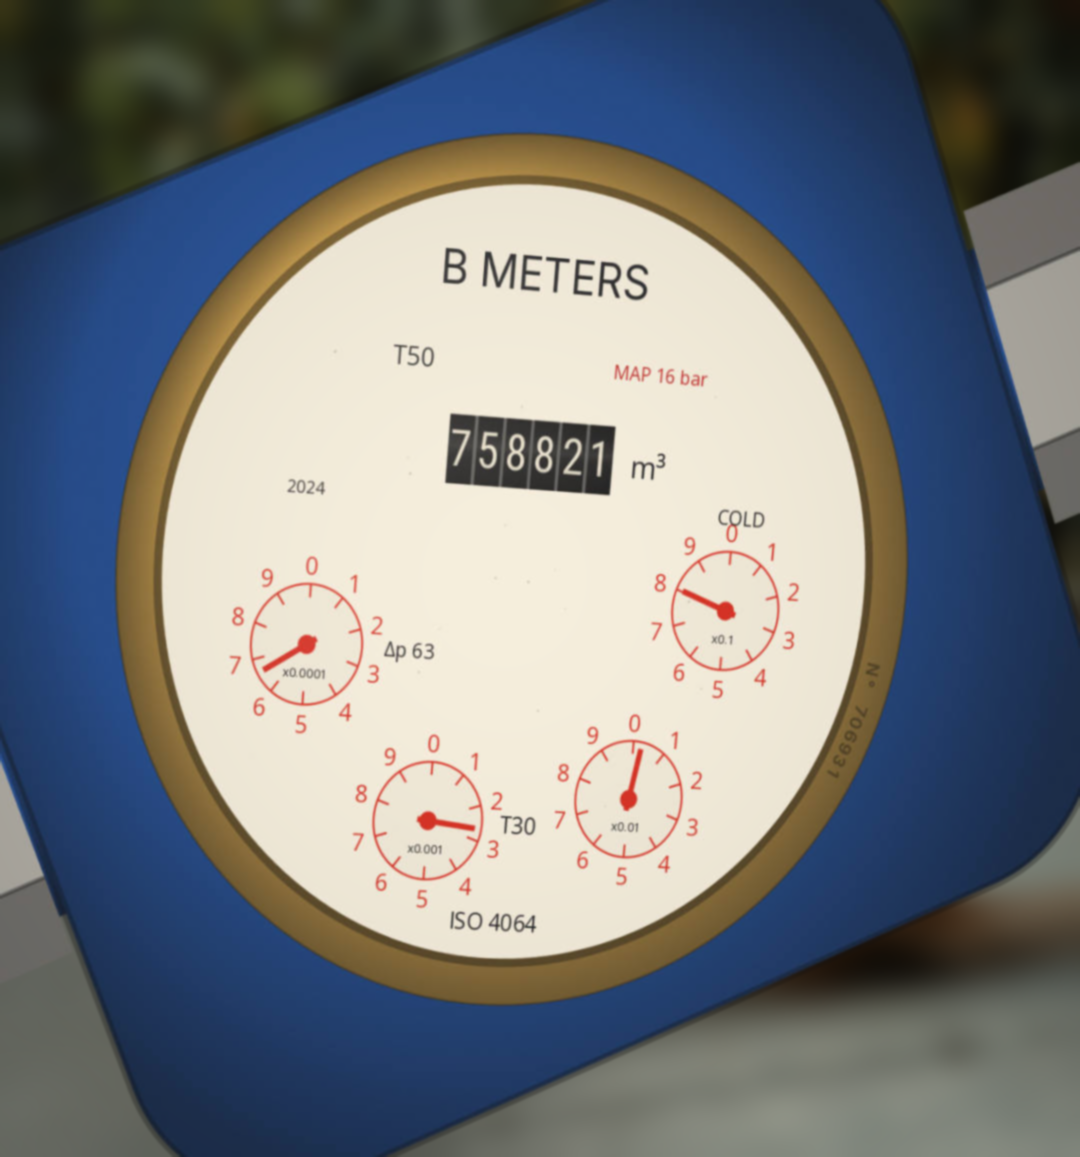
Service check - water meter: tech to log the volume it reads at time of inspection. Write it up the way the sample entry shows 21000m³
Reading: 758821.8026m³
